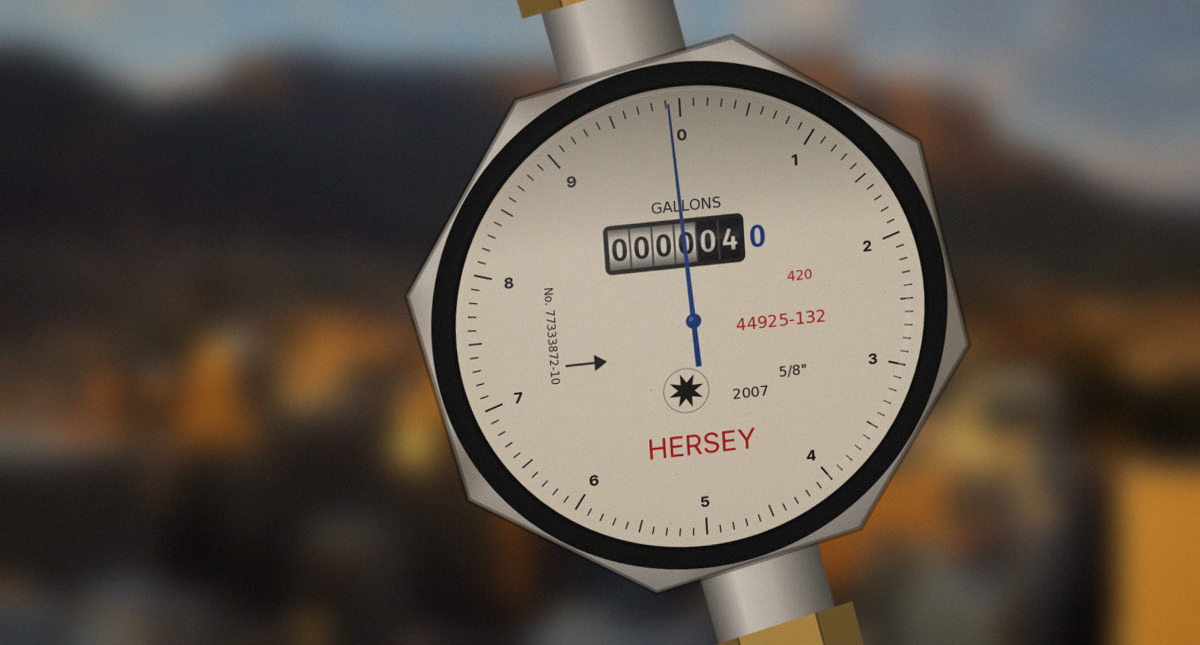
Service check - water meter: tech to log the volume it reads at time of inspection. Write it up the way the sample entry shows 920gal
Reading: 39.9gal
